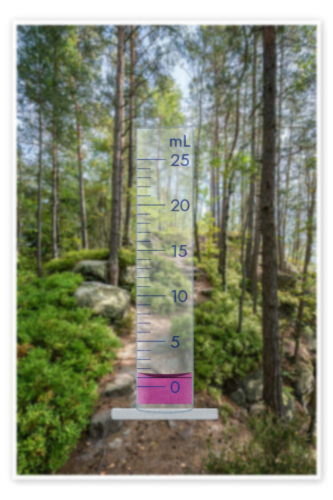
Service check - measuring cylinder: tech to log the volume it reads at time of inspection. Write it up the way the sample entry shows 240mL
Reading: 1mL
